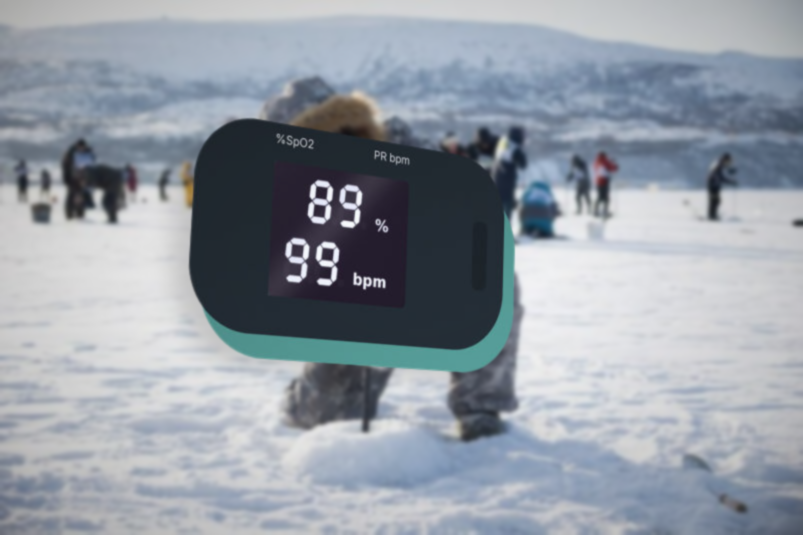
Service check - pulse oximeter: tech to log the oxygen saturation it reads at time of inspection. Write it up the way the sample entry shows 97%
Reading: 89%
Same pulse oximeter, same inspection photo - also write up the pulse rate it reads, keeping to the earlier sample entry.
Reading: 99bpm
